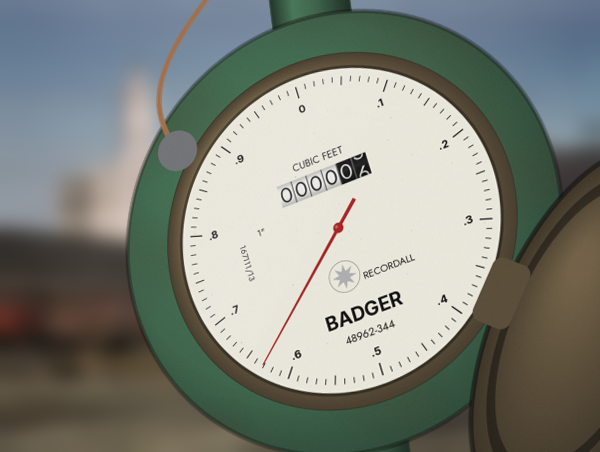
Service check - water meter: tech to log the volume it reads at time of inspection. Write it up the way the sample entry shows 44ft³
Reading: 5.63ft³
